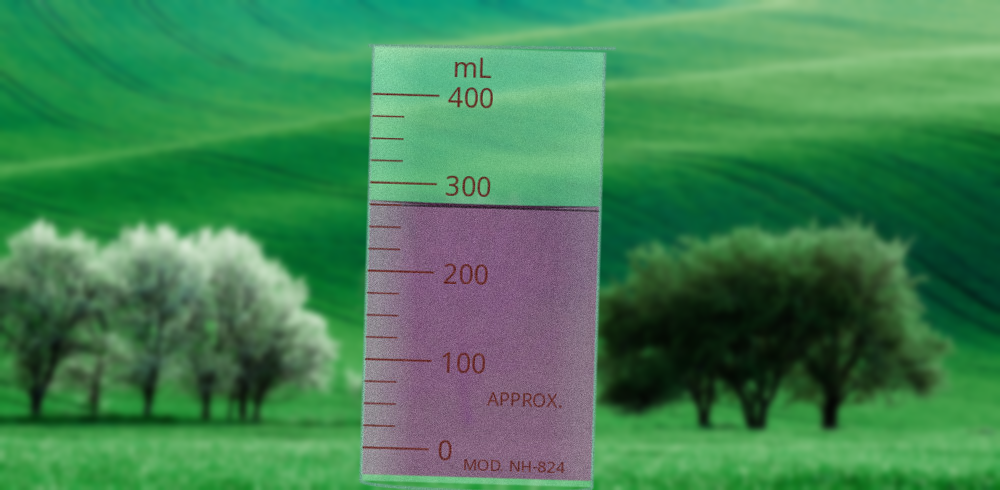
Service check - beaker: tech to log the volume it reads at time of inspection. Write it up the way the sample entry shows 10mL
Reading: 275mL
